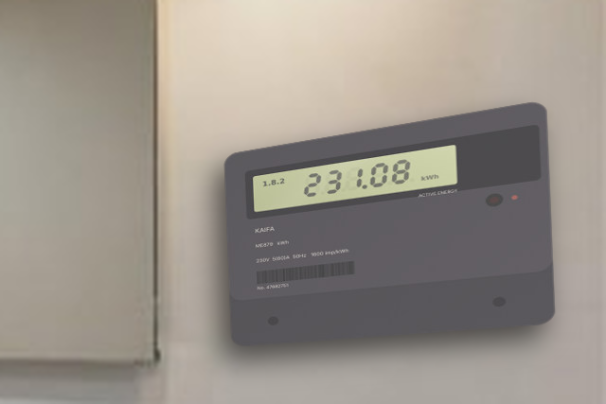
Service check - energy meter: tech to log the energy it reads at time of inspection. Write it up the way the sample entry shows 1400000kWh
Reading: 231.08kWh
